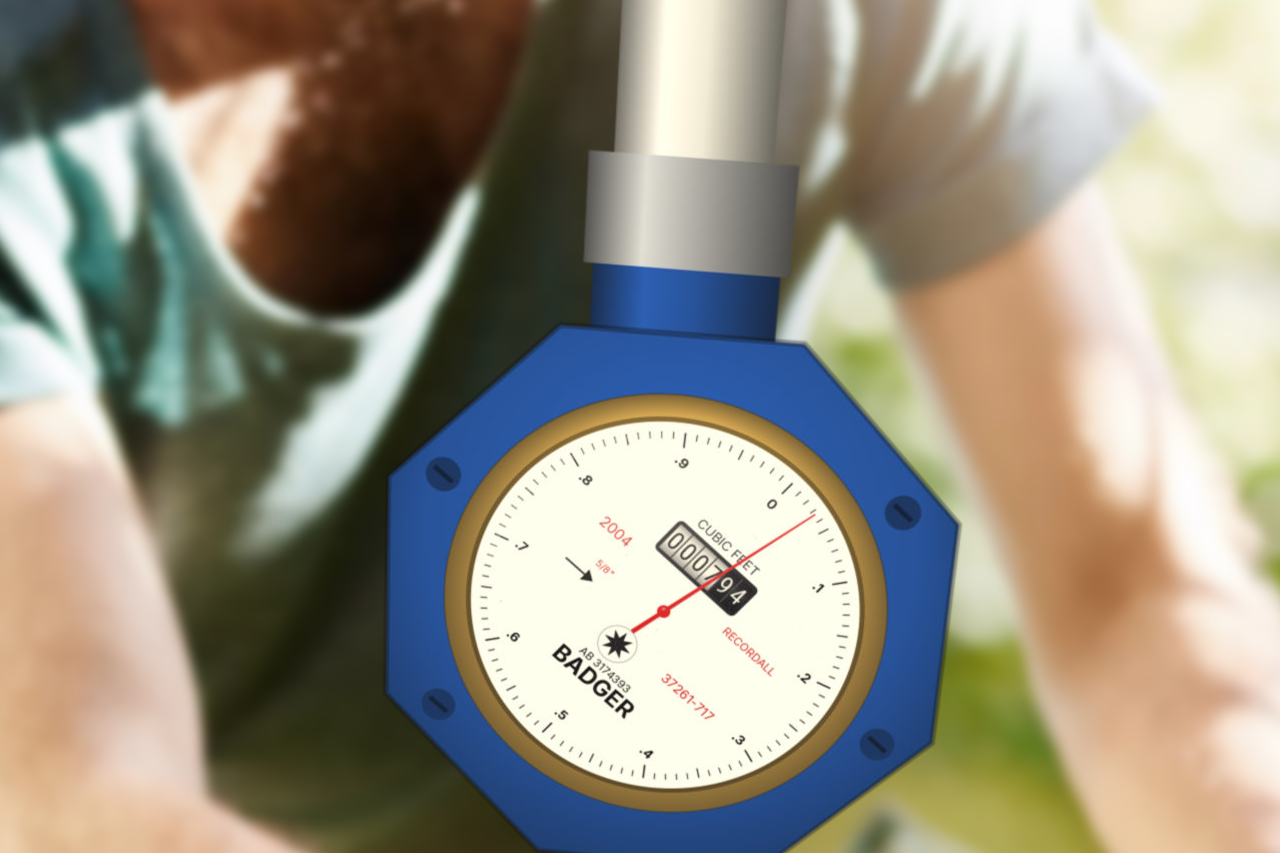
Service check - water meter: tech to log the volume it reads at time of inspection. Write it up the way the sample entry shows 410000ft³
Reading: 794.03ft³
